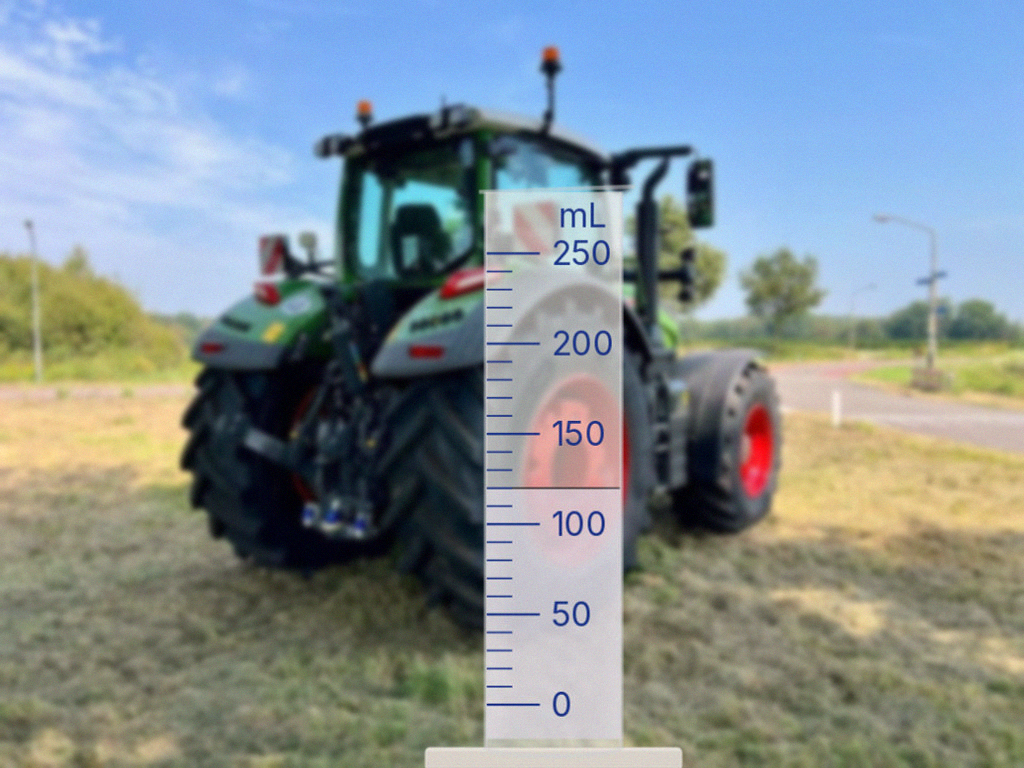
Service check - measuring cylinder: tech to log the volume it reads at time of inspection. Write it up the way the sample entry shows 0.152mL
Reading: 120mL
